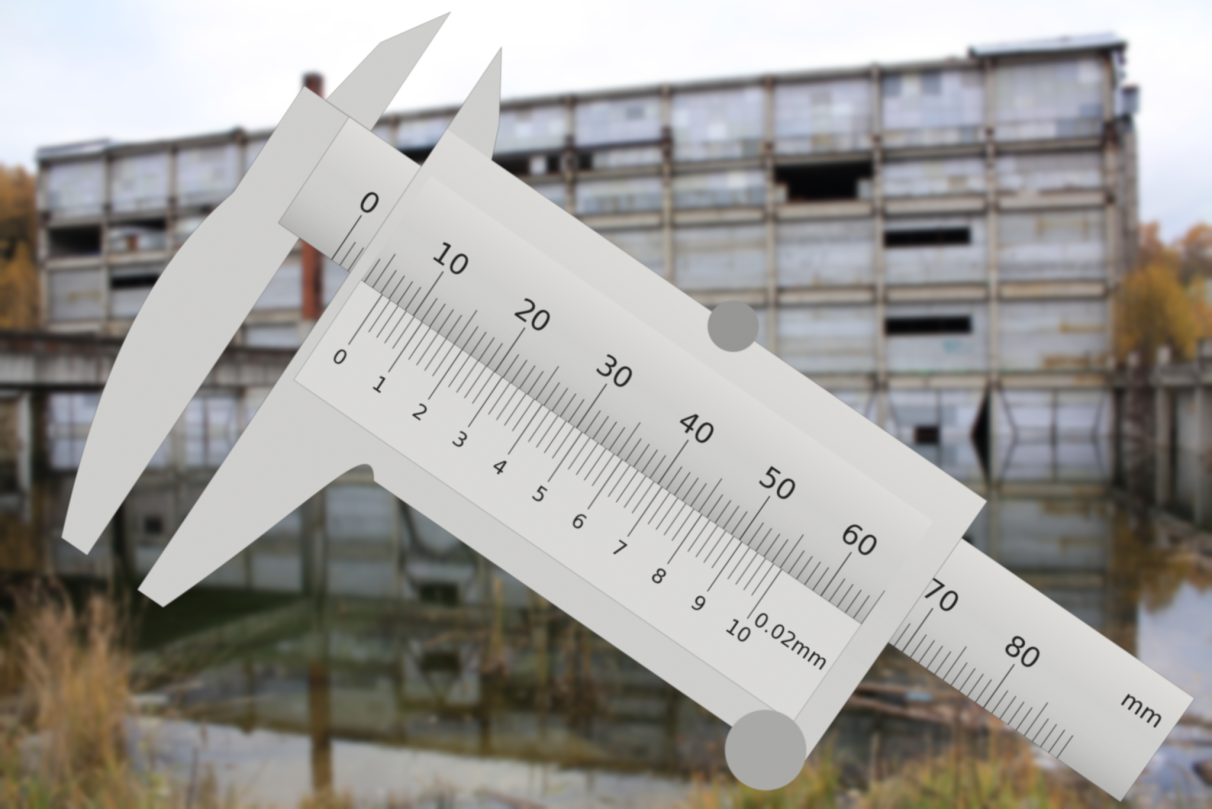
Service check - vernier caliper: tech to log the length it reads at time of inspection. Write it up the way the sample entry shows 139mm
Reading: 6.2mm
